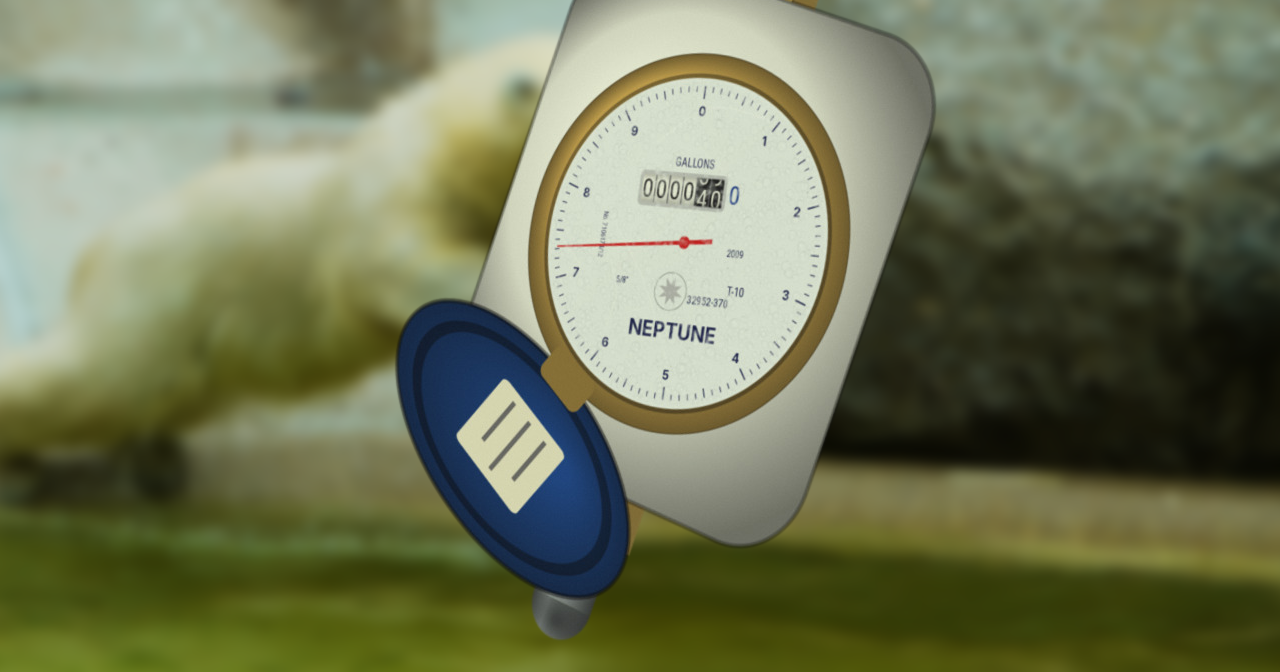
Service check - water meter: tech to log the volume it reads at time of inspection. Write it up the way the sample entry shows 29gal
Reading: 397.3gal
